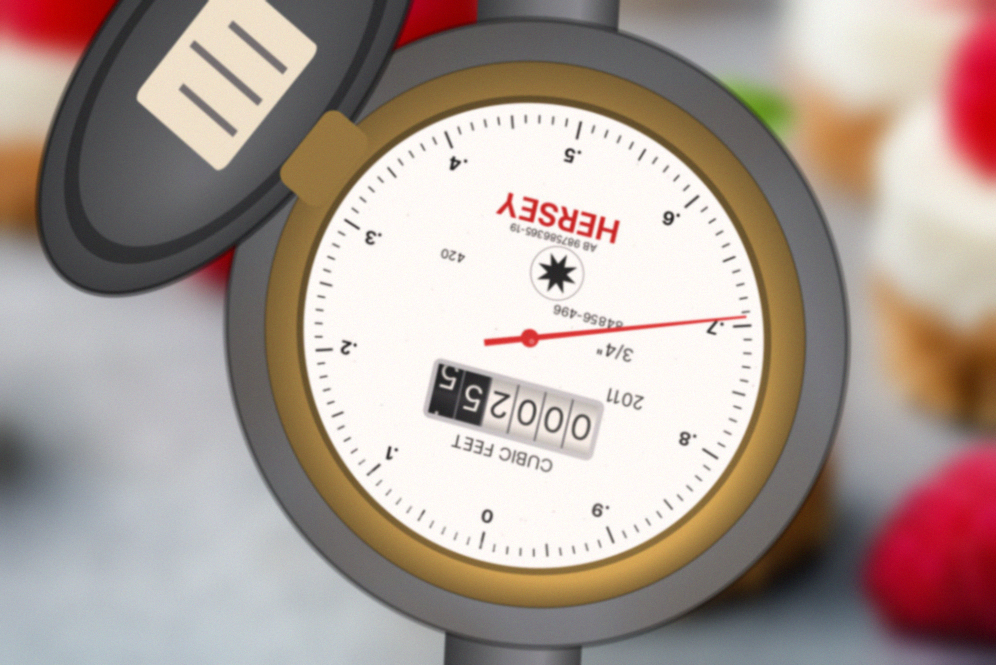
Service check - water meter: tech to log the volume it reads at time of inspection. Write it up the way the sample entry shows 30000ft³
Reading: 254.69ft³
